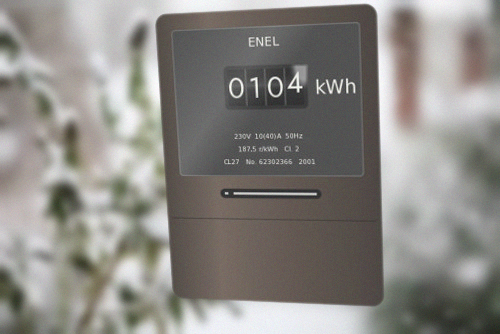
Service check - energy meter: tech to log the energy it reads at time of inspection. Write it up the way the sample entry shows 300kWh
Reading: 104kWh
